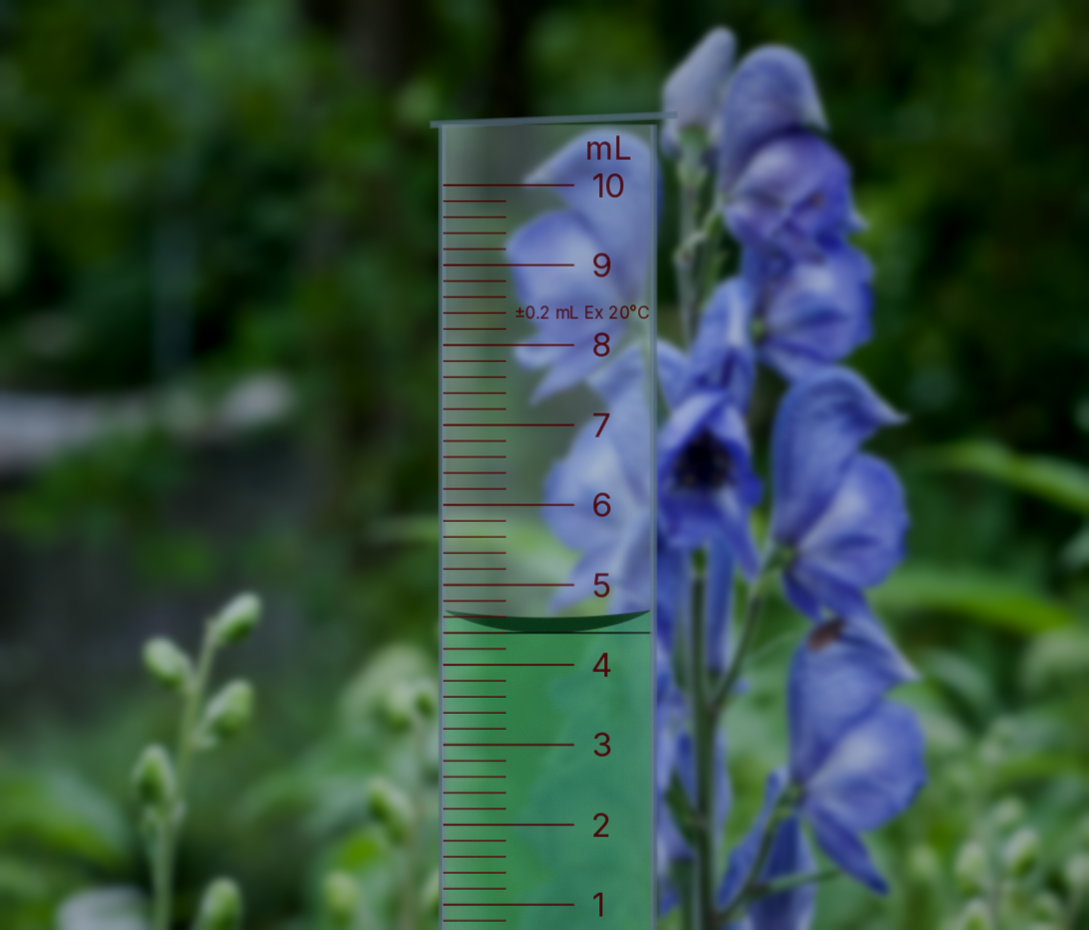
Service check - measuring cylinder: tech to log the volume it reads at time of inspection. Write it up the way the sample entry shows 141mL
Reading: 4.4mL
